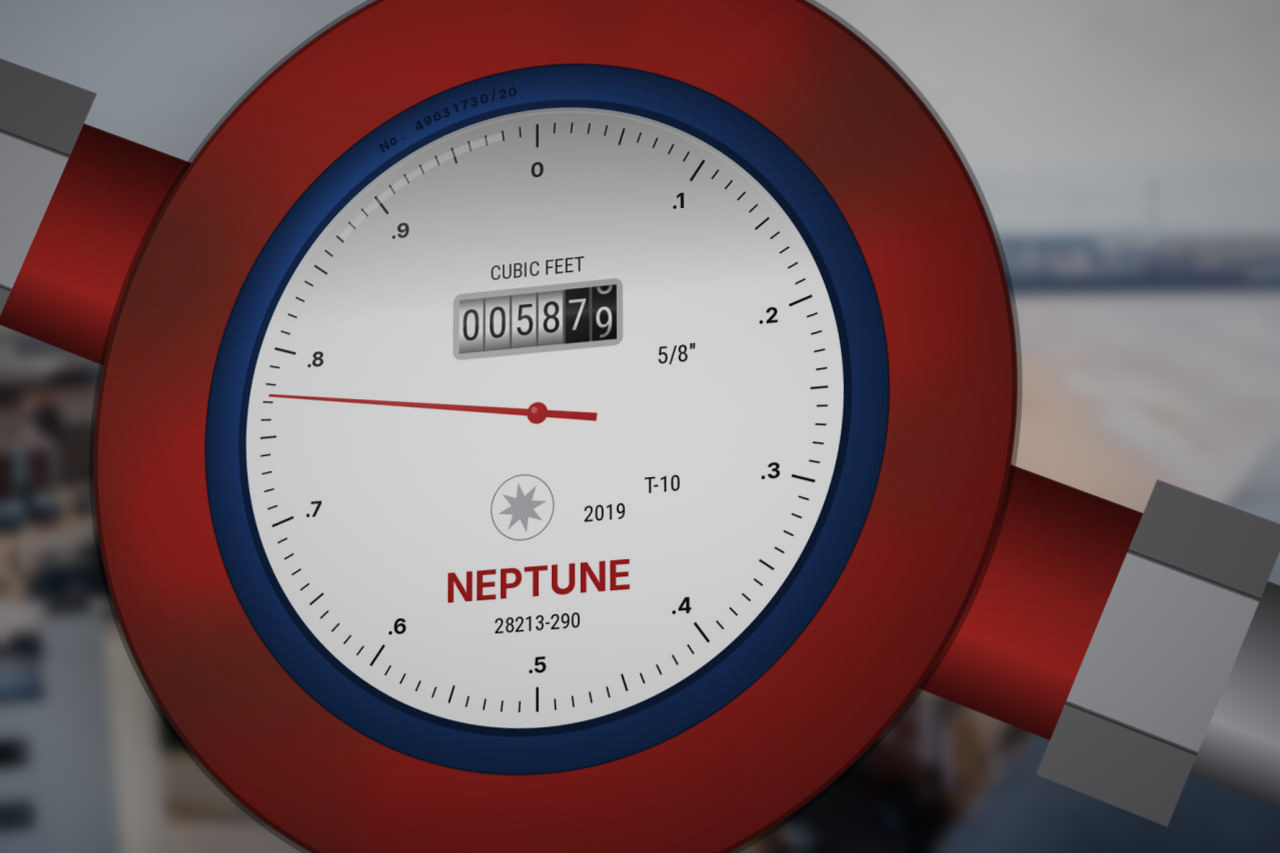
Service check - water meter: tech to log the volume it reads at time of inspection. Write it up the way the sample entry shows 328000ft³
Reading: 5878.77ft³
